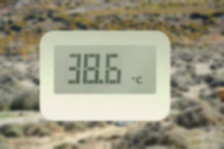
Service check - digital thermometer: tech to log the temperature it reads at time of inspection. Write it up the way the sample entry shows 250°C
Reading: 38.6°C
